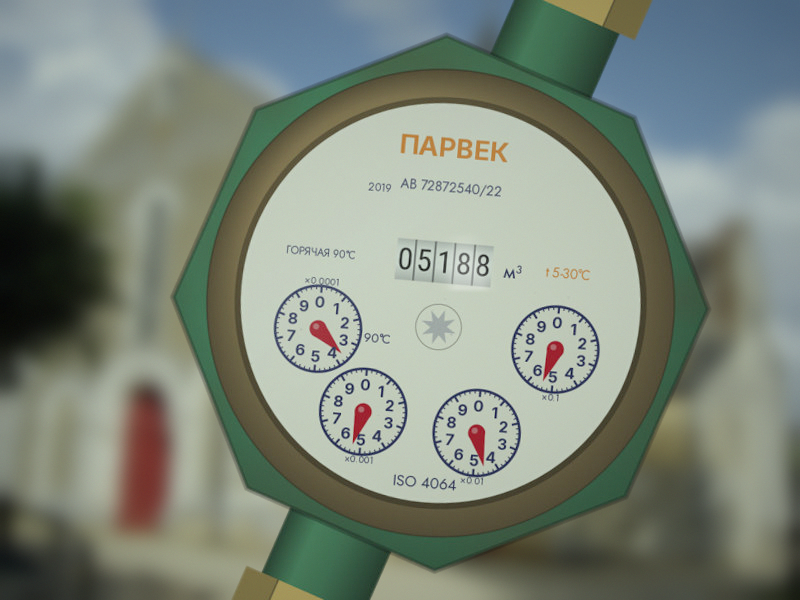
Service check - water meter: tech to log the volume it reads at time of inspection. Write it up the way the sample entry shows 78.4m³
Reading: 5188.5453m³
